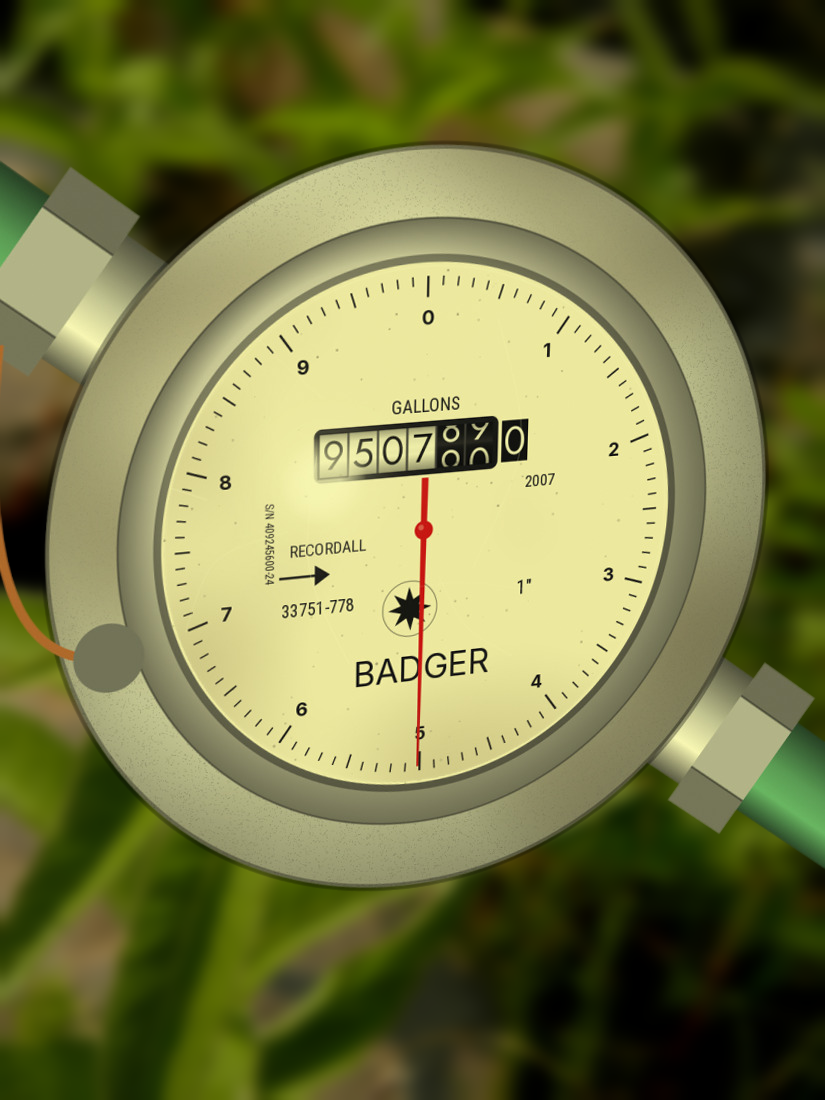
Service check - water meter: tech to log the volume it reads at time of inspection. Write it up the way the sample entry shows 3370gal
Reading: 9507895.0gal
